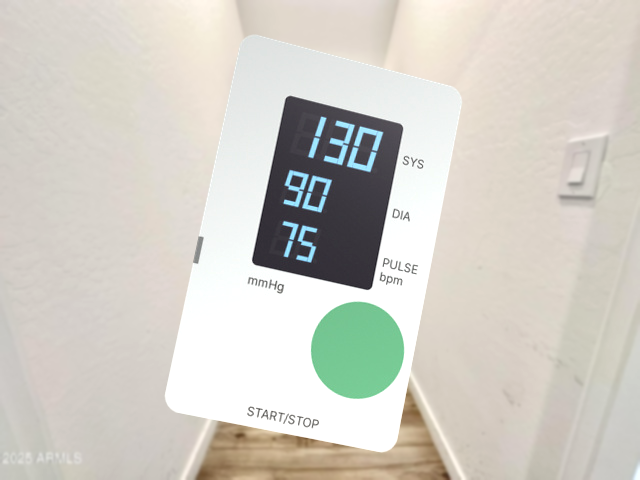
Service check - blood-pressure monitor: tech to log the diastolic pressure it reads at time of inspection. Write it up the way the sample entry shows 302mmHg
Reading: 90mmHg
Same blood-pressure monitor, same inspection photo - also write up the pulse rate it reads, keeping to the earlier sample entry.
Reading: 75bpm
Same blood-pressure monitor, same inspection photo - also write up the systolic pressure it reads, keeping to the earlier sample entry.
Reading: 130mmHg
